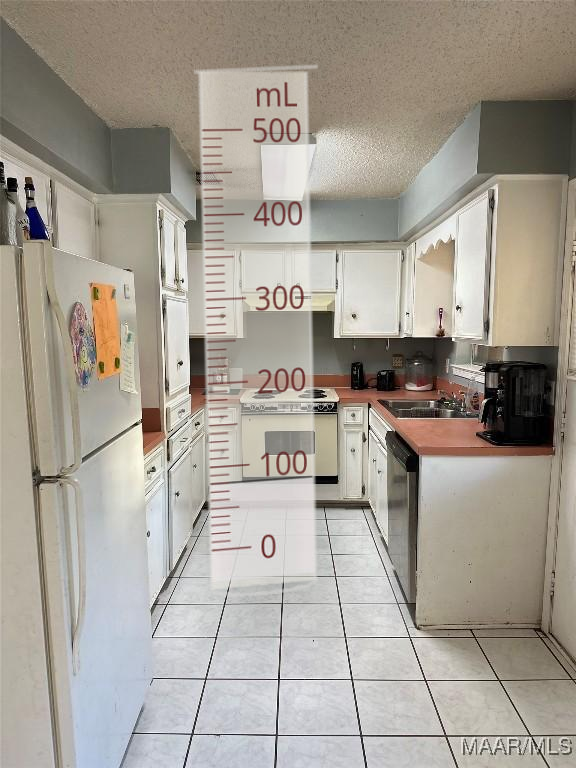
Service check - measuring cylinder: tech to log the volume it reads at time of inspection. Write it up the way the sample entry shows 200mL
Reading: 80mL
